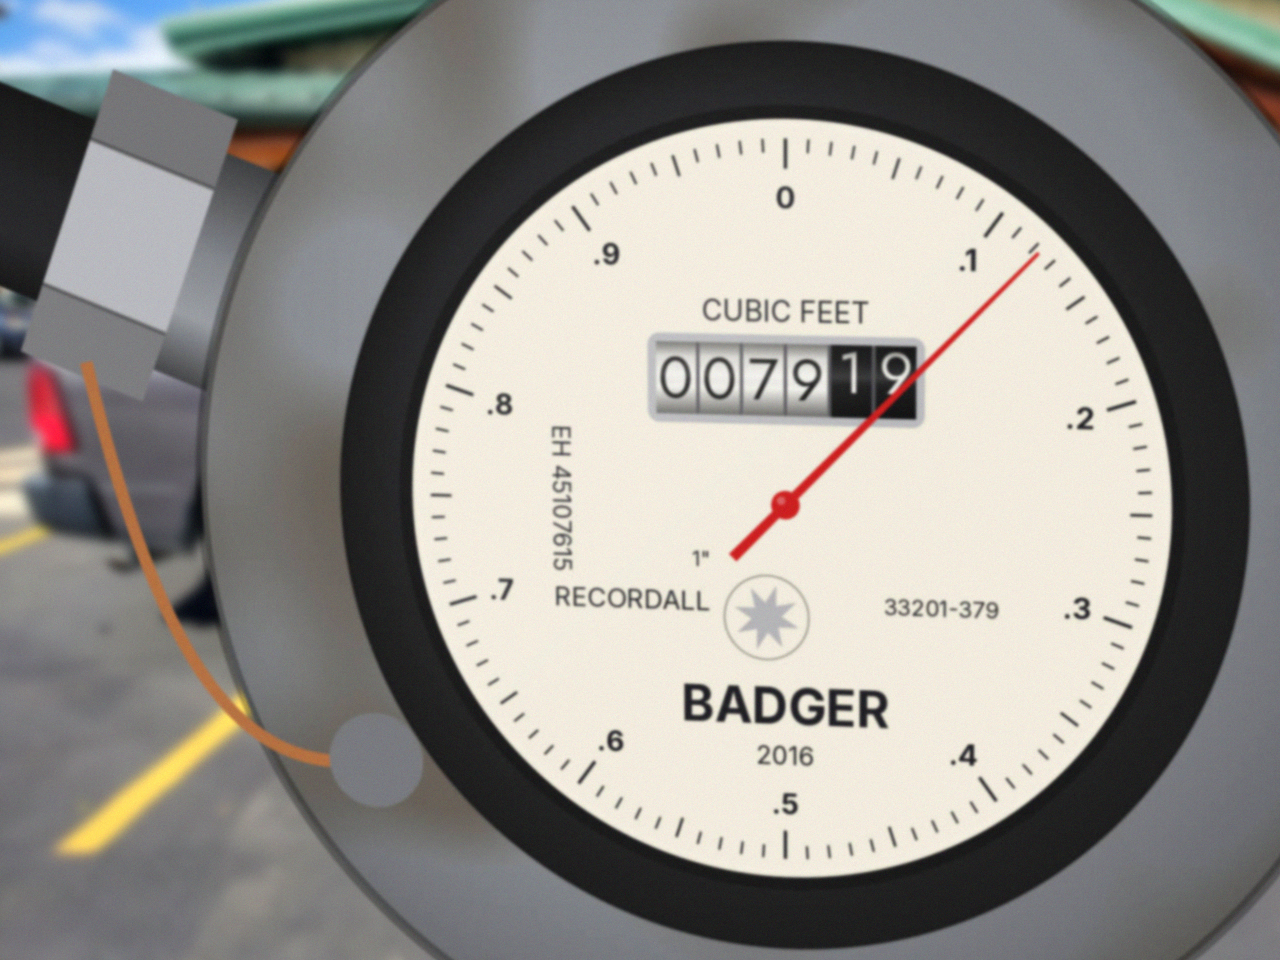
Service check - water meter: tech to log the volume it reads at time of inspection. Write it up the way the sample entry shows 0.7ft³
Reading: 7919.12ft³
